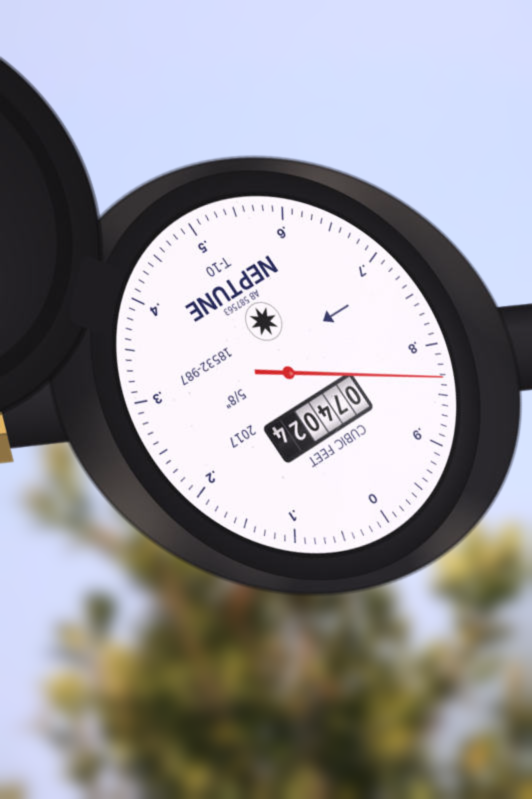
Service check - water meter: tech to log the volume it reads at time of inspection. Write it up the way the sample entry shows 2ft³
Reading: 74023.83ft³
